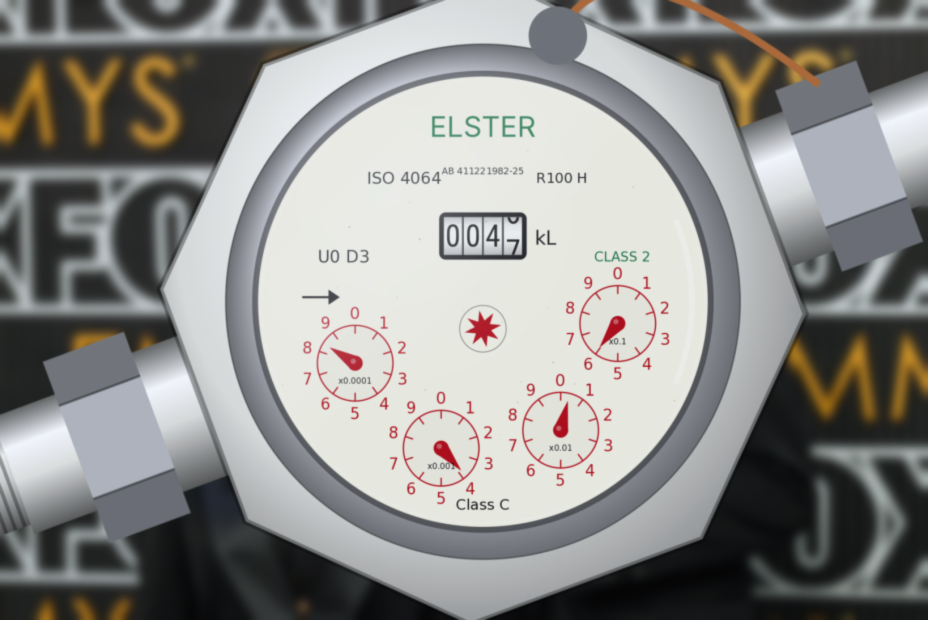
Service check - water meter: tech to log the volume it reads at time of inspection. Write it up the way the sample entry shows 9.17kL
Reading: 46.6038kL
